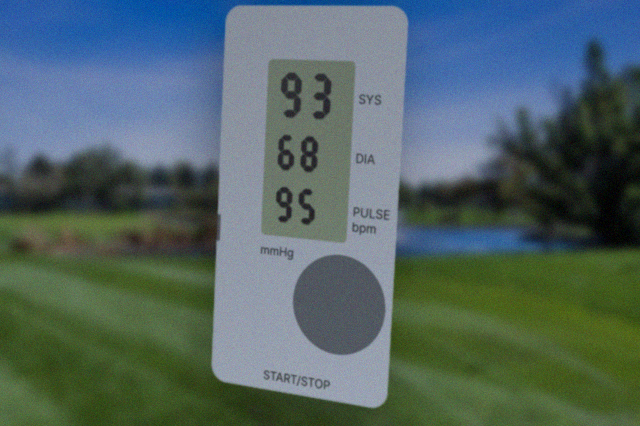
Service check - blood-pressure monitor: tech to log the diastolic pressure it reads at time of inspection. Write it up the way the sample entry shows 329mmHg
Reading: 68mmHg
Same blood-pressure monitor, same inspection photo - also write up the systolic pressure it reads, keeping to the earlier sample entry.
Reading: 93mmHg
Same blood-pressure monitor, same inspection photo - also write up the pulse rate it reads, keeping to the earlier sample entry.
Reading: 95bpm
